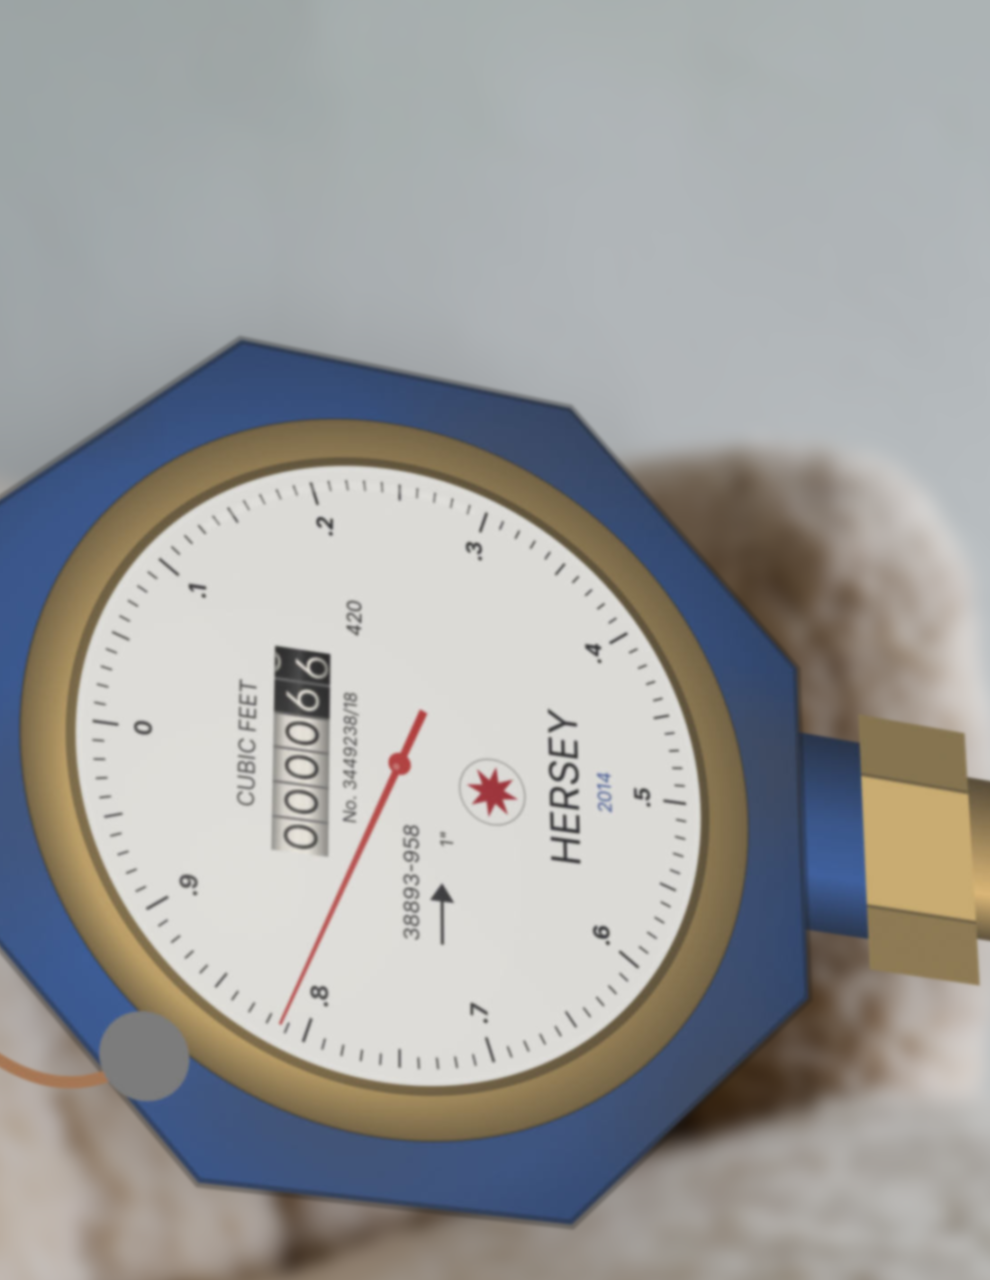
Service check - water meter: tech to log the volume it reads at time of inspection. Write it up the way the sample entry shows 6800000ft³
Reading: 65.81ft³
